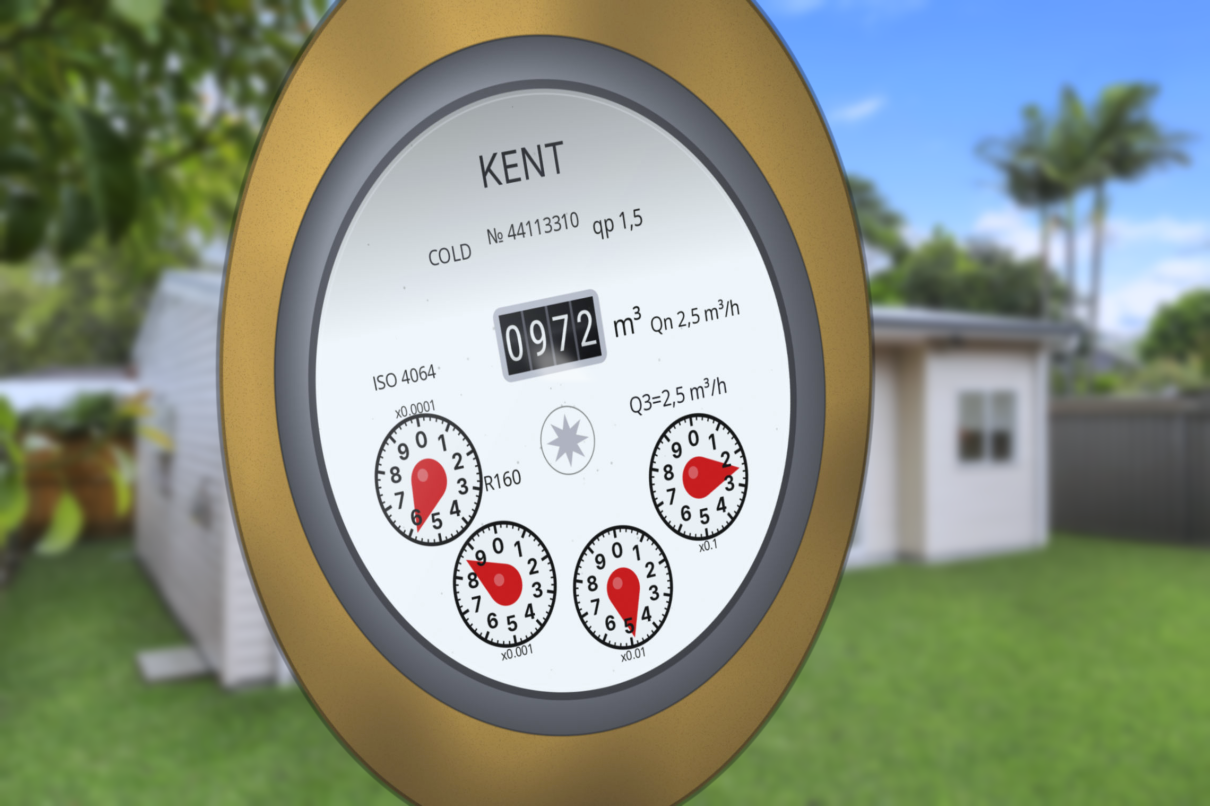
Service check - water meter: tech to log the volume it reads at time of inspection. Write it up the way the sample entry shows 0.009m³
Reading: 972.2485m³
